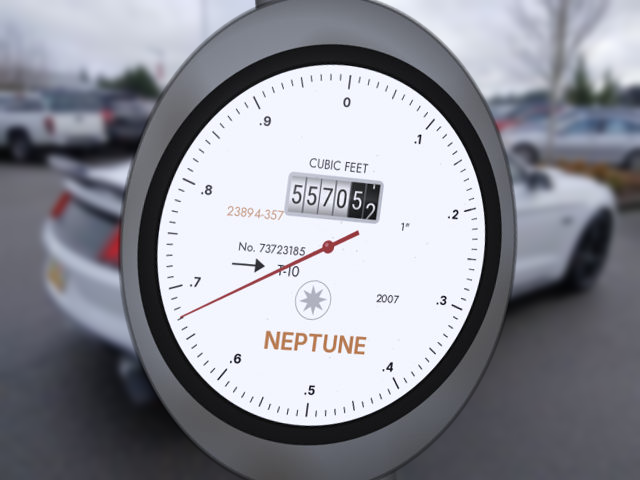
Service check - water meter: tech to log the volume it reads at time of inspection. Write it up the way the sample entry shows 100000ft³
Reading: 557051.67ft³
